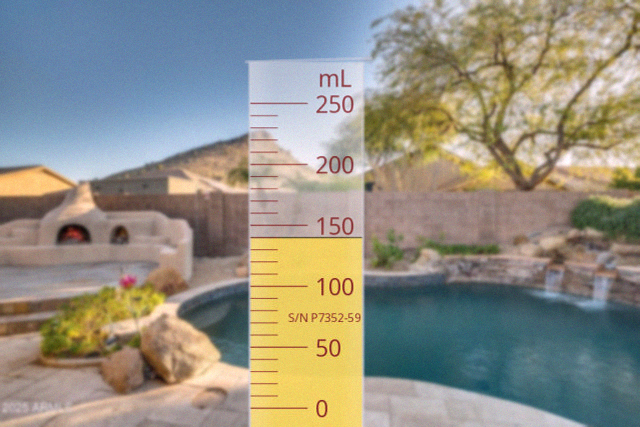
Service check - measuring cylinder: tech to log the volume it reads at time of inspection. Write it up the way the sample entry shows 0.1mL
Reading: 140mL
